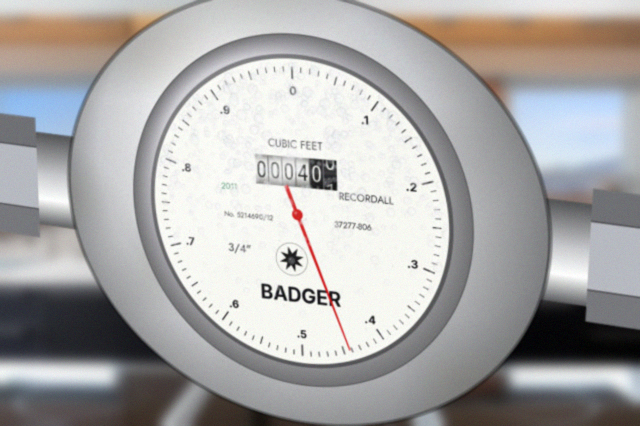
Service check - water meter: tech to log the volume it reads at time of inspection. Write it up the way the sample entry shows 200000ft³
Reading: 400.44ft³
